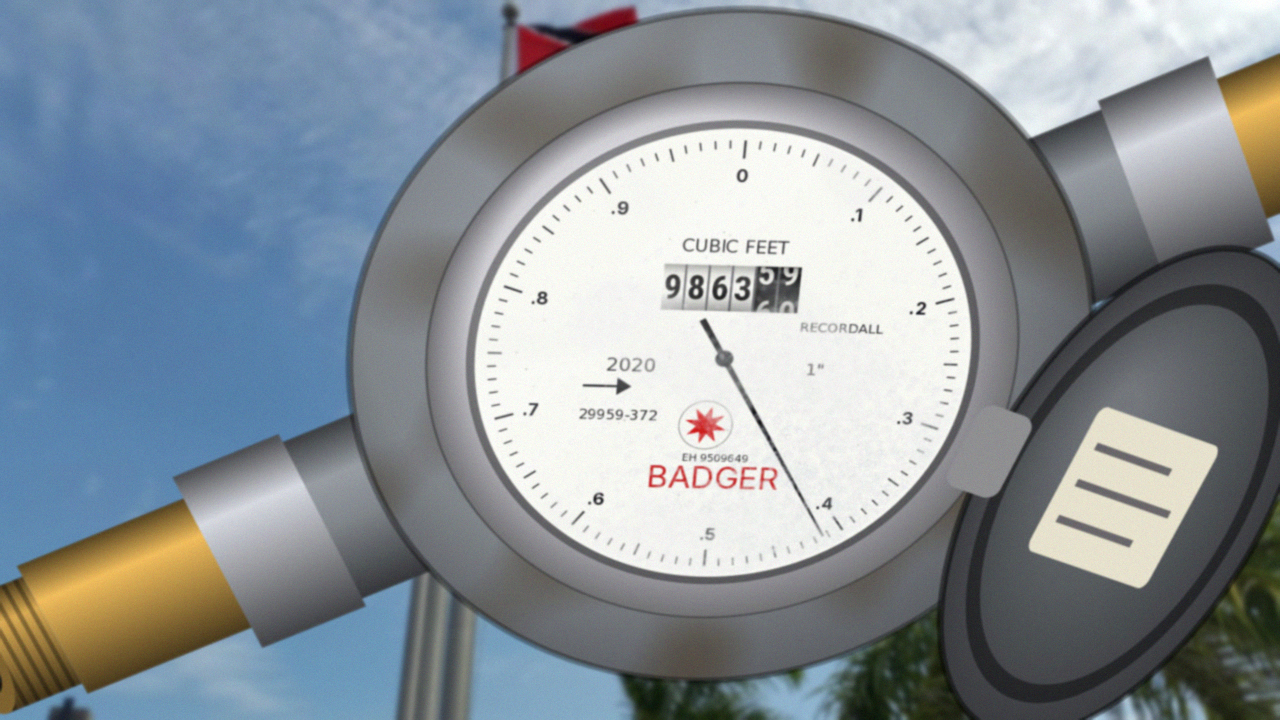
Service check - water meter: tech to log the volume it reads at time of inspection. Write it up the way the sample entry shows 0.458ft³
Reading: 986359.41ft³
